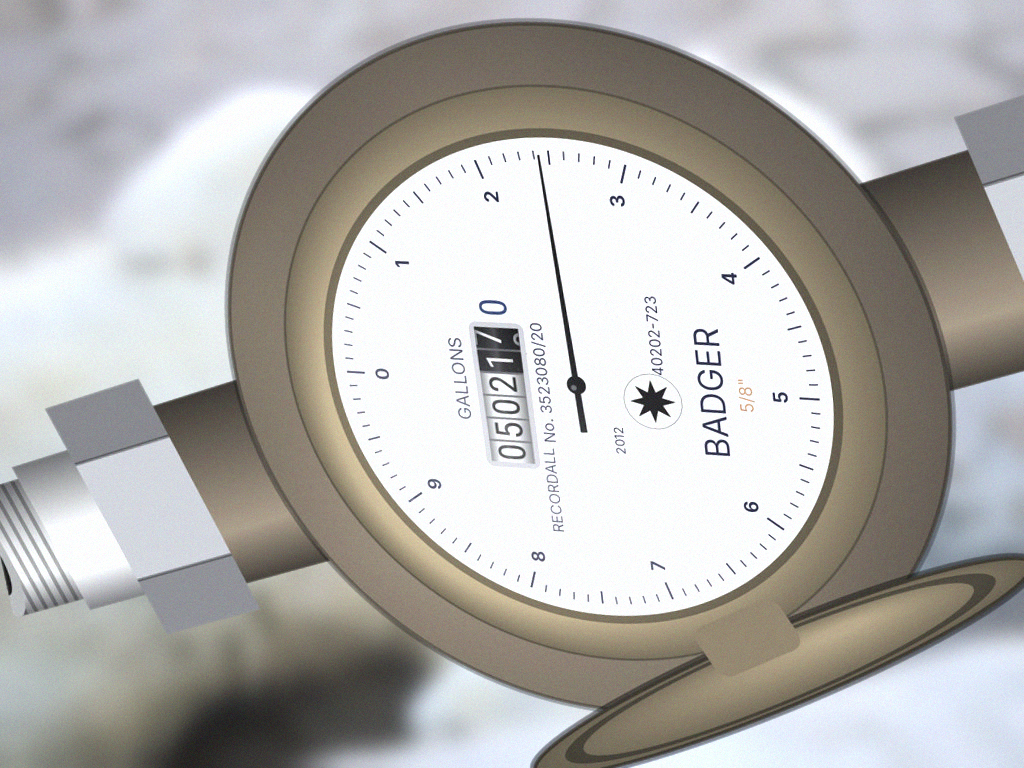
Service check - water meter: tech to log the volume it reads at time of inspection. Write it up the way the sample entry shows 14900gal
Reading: 502172.4gal
